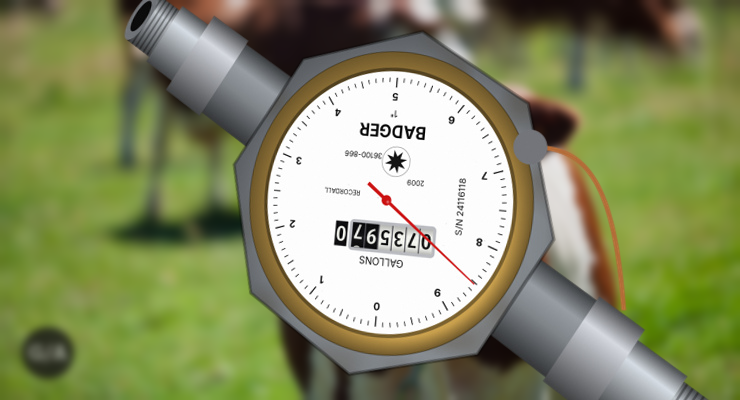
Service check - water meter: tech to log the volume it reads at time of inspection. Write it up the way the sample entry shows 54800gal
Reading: 735968.5gal
